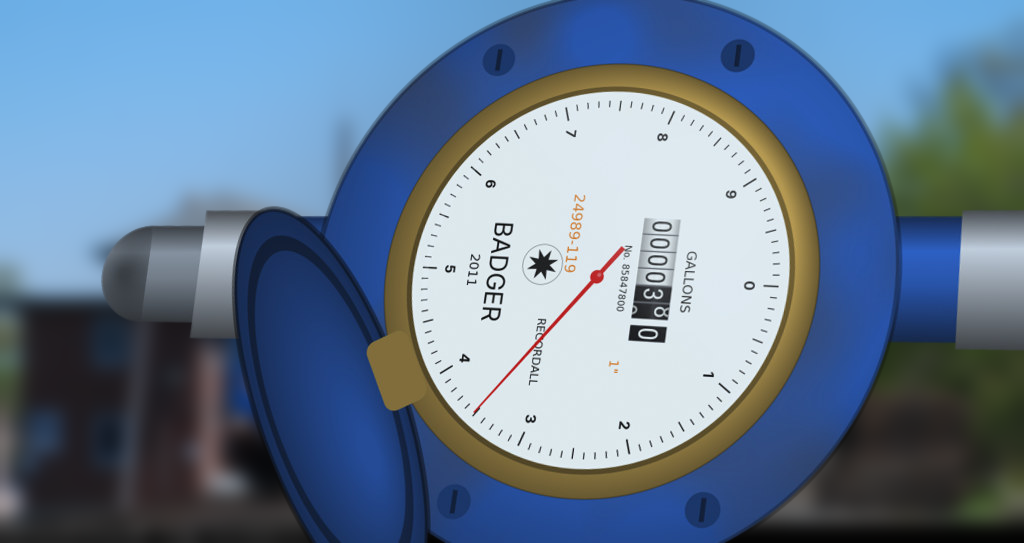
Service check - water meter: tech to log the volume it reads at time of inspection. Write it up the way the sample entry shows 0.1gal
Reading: 383.5gal
